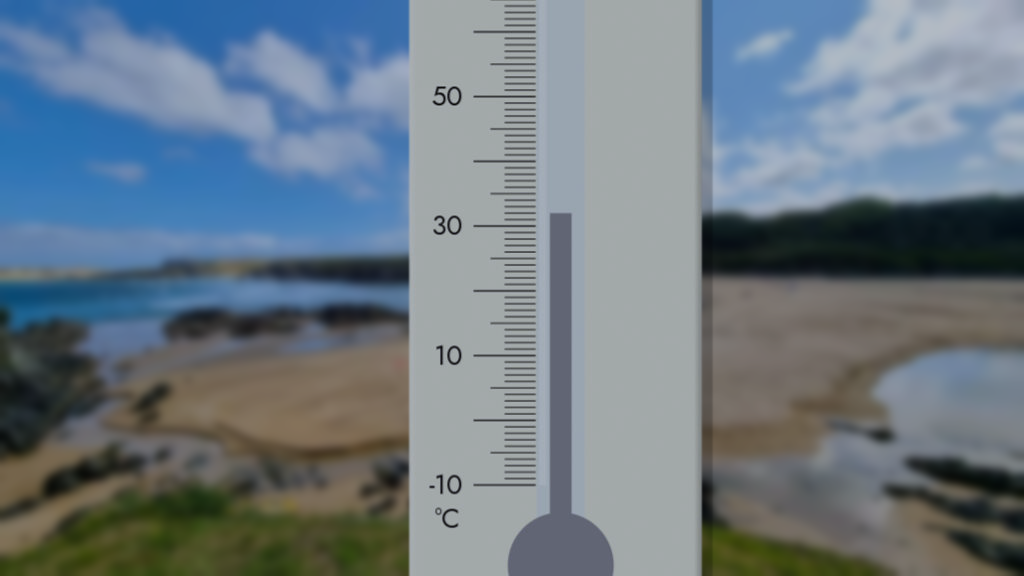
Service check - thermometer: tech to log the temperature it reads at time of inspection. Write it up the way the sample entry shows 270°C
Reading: 32°C
